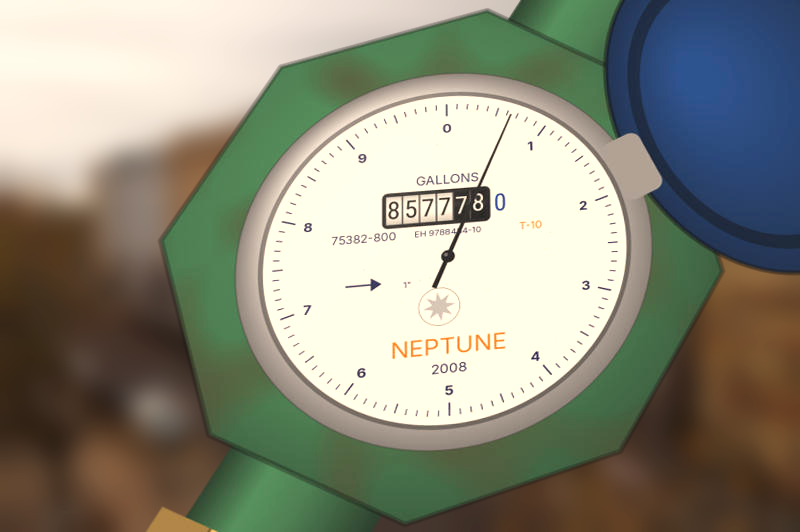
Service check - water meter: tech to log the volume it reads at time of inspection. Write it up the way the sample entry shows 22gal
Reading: 8577780.6gal
